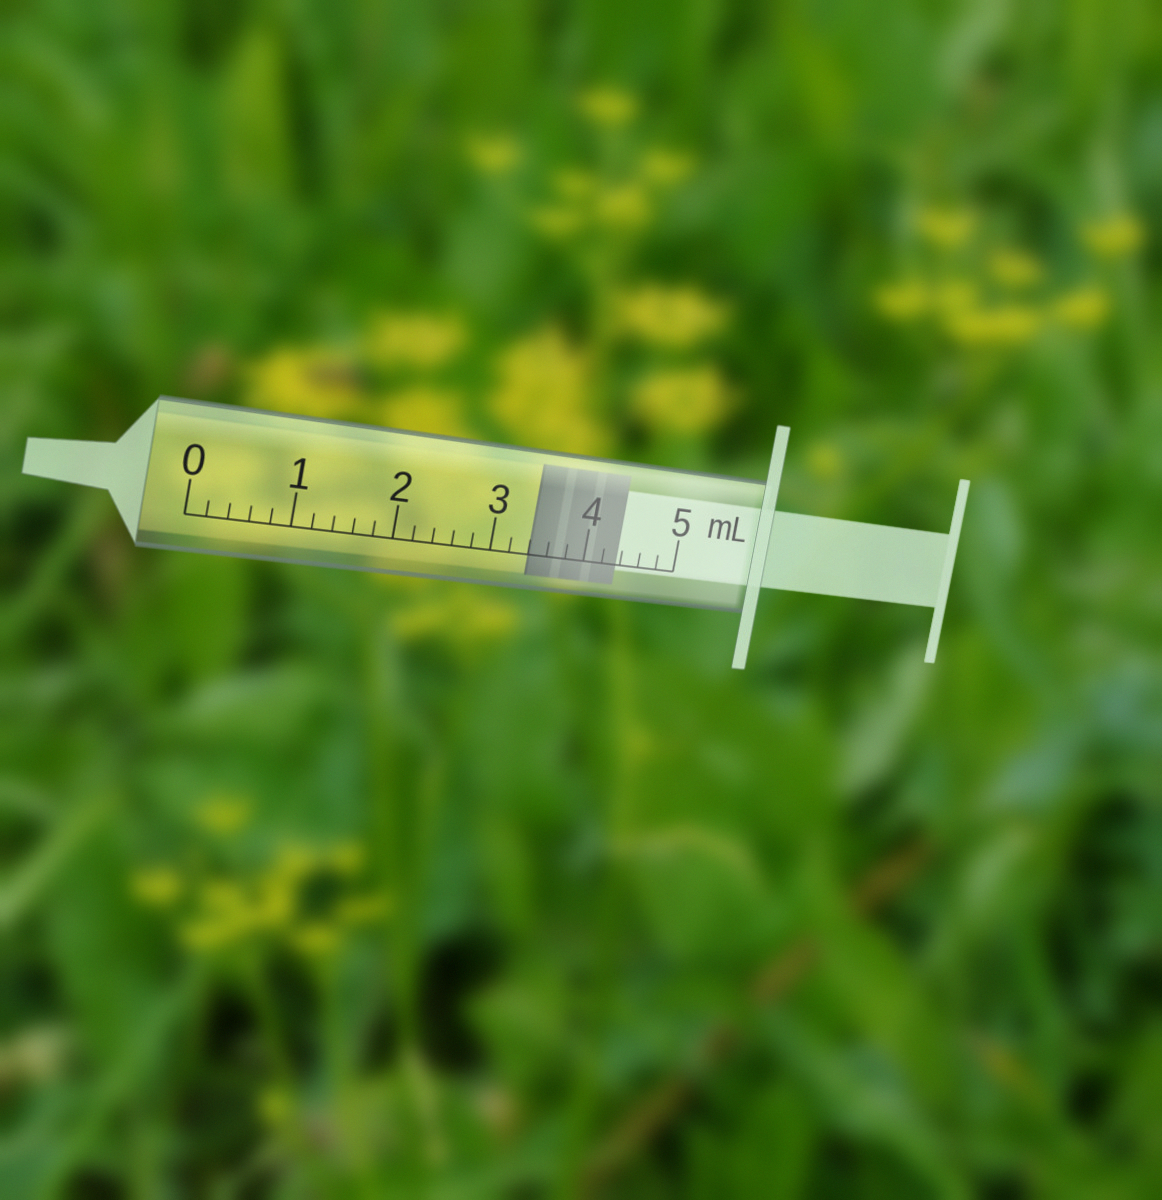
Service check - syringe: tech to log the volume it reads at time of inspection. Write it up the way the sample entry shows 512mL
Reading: 3.4mL
